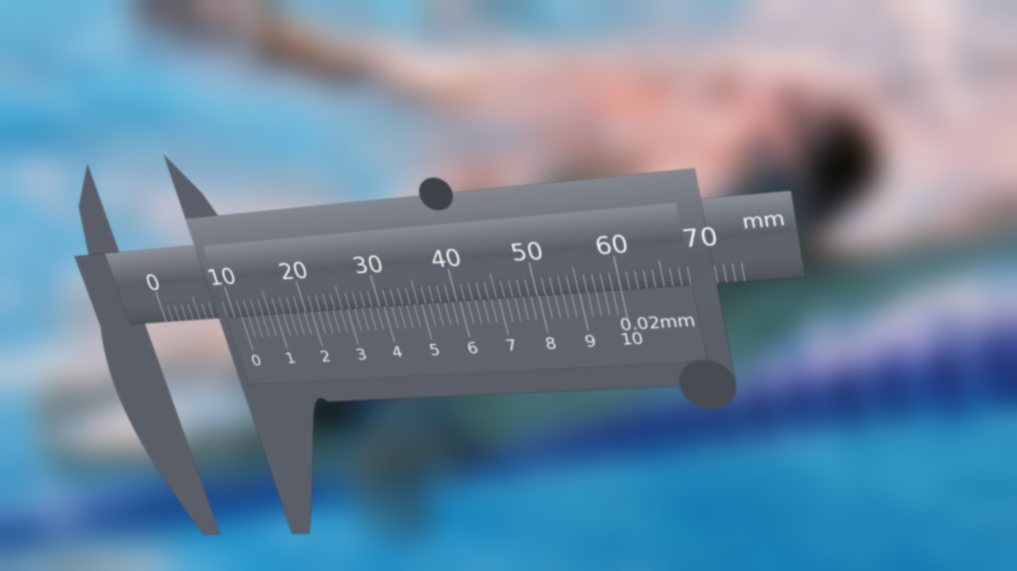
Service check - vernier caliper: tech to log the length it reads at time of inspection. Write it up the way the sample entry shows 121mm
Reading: 11.0mm
